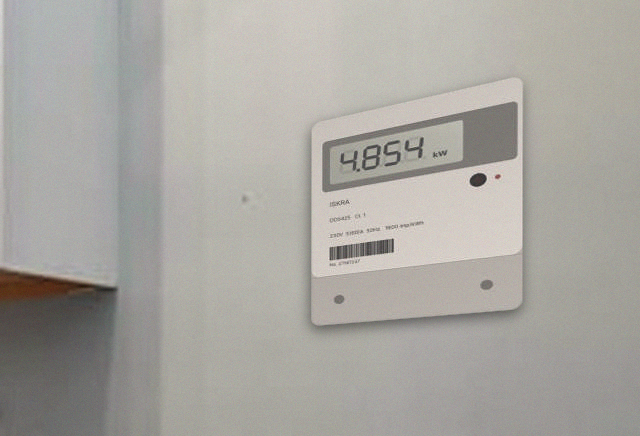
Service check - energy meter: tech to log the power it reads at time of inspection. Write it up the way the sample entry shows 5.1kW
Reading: 4.854kW
